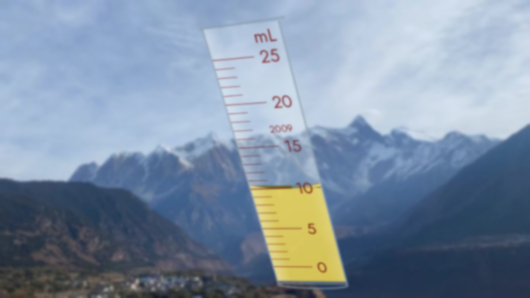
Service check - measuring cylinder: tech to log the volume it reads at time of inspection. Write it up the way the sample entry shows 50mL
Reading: 10mL
